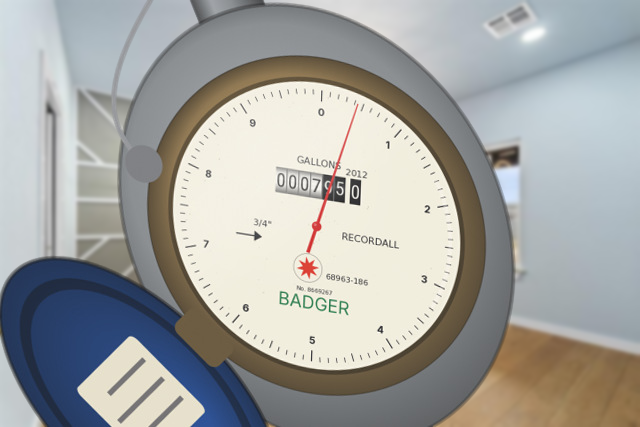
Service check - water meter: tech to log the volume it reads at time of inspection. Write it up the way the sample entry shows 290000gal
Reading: 7950.4gal
